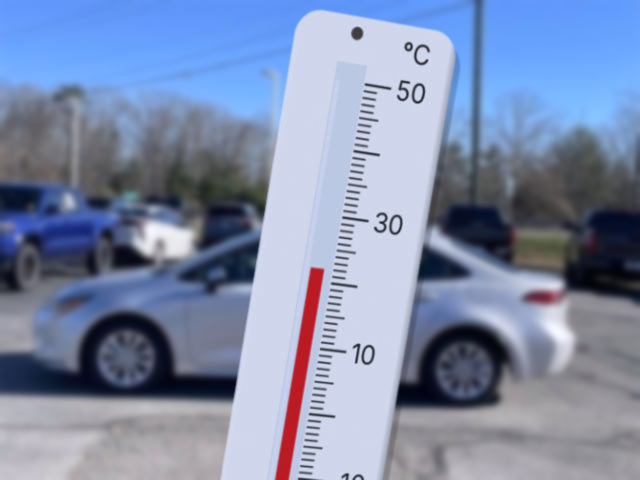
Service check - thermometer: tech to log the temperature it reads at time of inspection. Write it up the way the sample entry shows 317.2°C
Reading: 22°C
